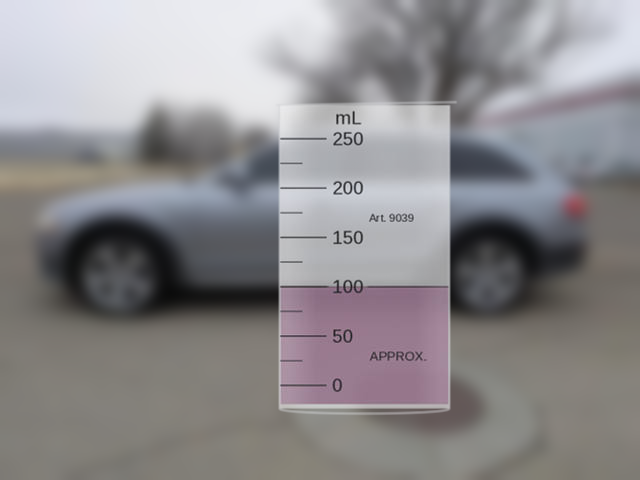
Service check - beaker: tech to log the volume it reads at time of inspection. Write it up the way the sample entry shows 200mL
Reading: 100mL
